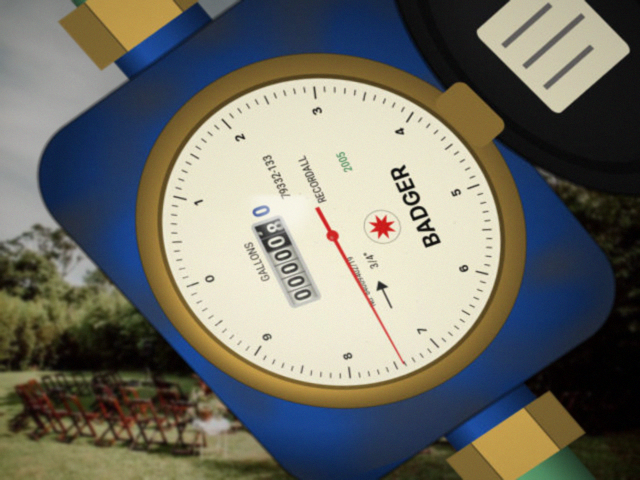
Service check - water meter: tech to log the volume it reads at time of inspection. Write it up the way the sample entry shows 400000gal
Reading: 77.4gal
